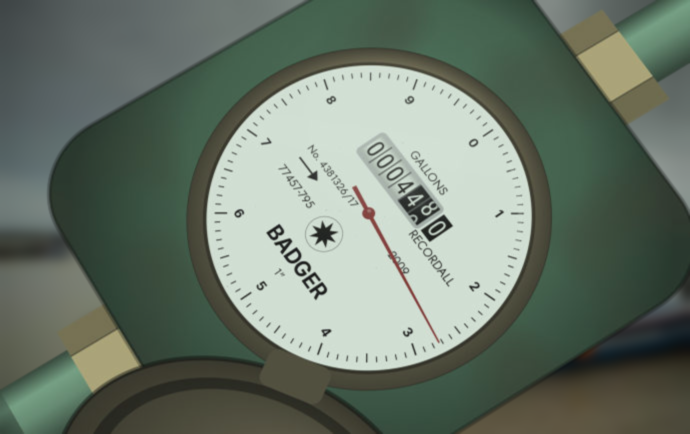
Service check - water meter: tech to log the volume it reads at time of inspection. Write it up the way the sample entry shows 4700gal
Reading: 4482.7gal
